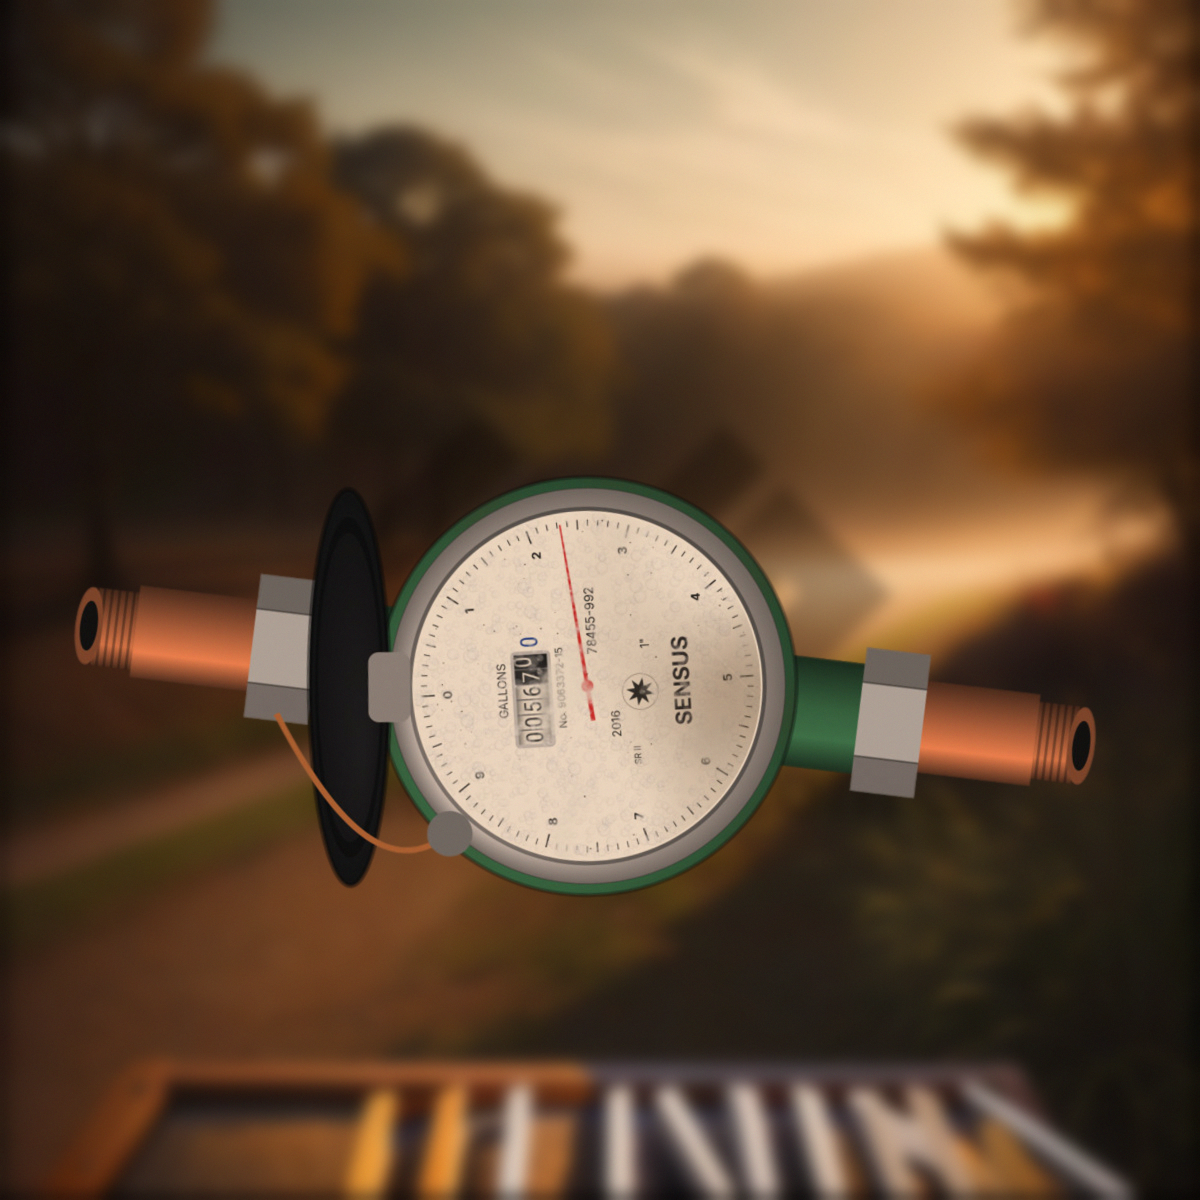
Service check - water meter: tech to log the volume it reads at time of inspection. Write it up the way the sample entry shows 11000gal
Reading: 56702.3gal
